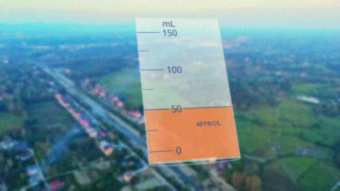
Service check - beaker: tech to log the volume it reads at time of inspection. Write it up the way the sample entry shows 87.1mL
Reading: 50mL
